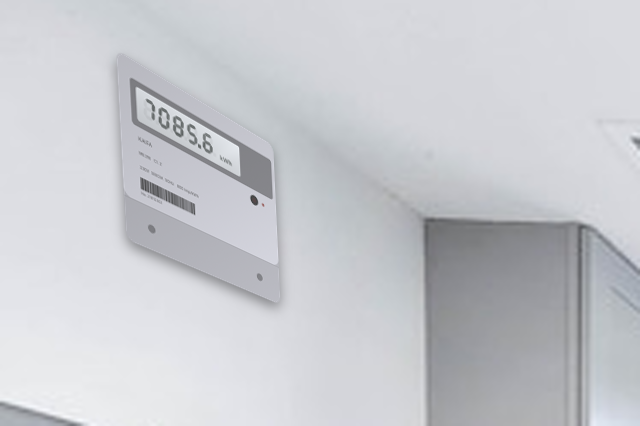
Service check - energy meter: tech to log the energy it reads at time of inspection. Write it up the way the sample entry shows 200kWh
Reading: 7085.6kWh
